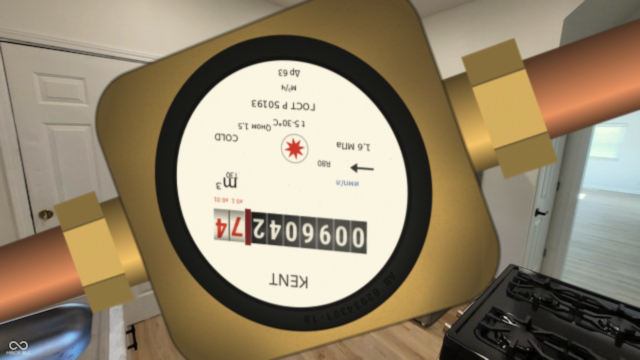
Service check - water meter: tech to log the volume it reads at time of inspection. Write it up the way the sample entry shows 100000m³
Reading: 96042.74m³
